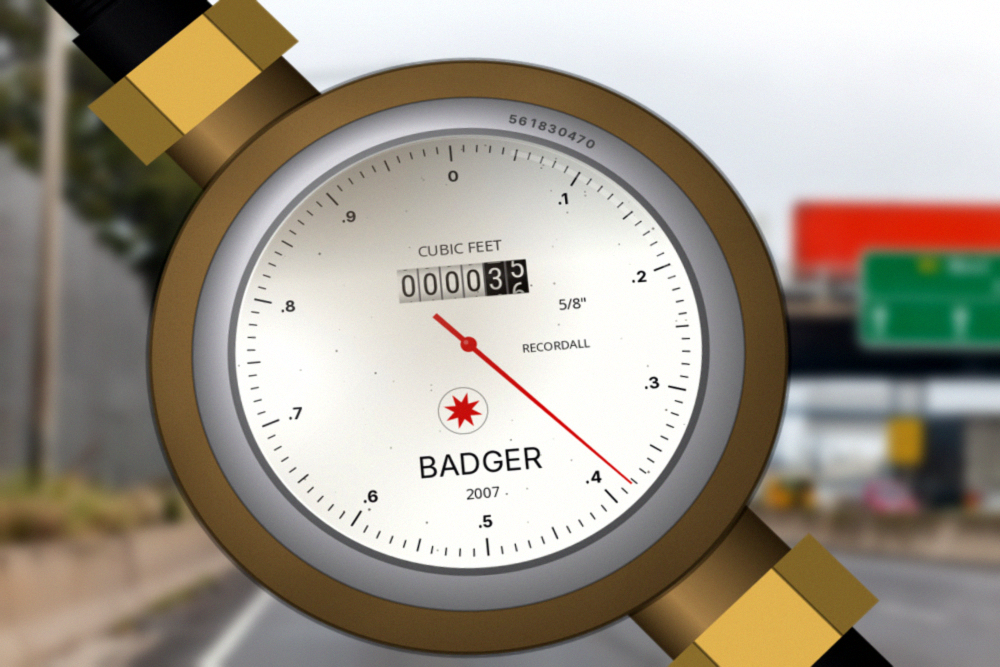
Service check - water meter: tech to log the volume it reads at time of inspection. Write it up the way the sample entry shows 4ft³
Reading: 35.38ft³
